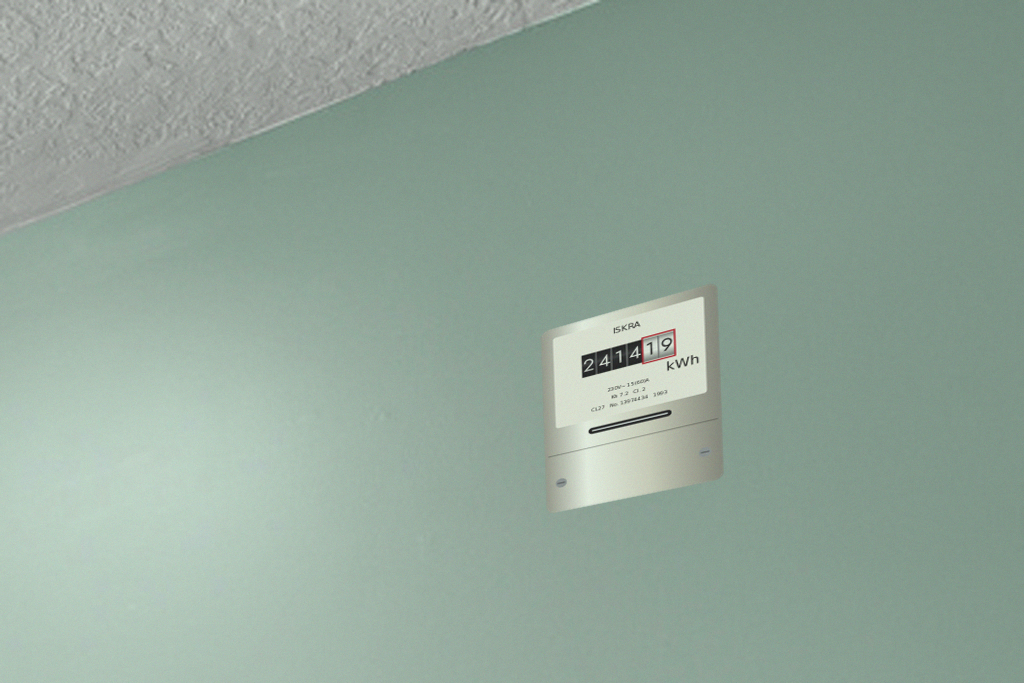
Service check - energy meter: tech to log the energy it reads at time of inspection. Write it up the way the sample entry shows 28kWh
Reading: 2414.19kWh
